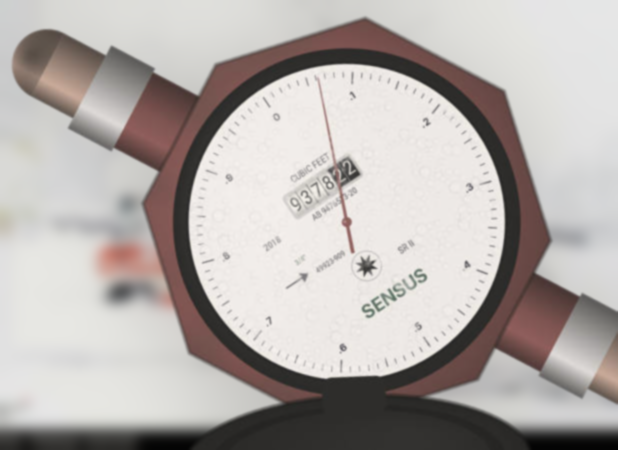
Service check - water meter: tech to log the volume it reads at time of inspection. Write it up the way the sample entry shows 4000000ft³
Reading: 937822.06ft³
